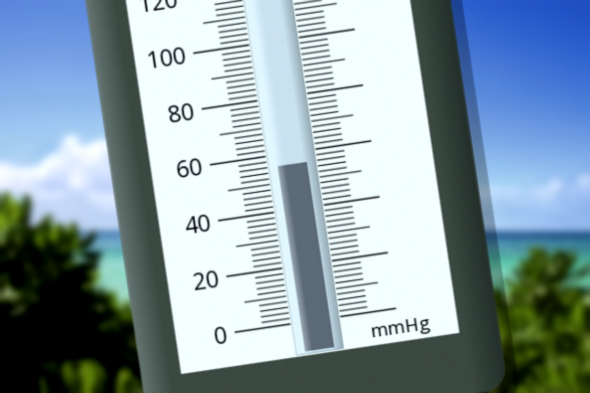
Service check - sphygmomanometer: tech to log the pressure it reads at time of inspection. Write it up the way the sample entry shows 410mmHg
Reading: 56mmHg
